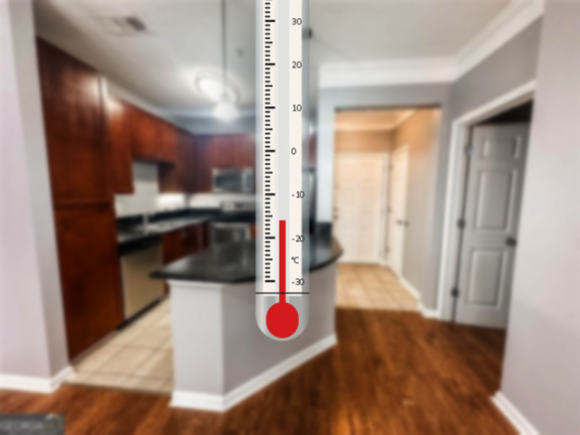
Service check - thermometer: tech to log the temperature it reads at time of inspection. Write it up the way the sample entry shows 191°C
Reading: -16°C
